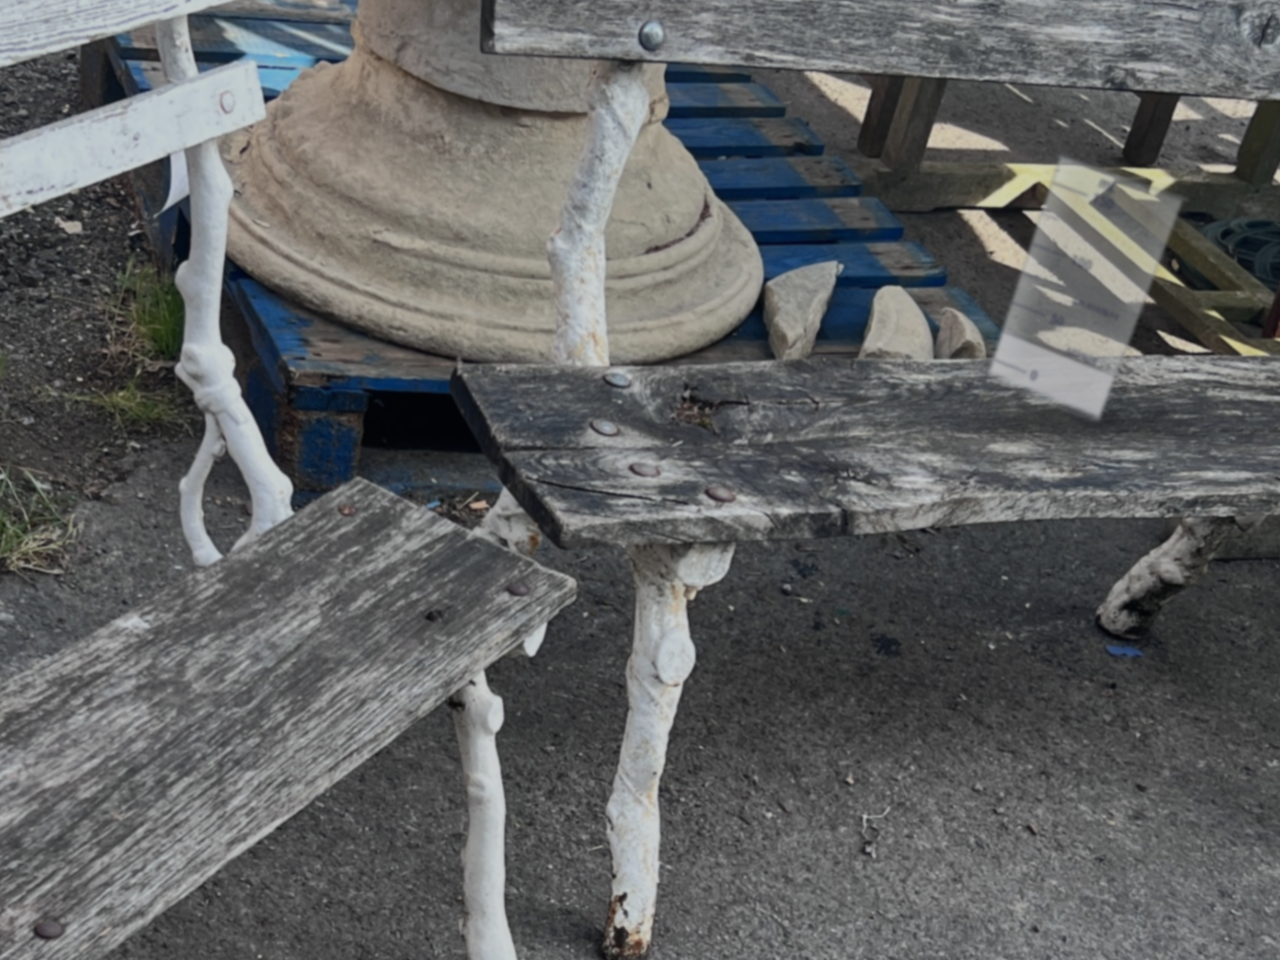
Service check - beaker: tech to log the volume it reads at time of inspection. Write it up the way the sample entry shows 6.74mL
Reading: 25mL
